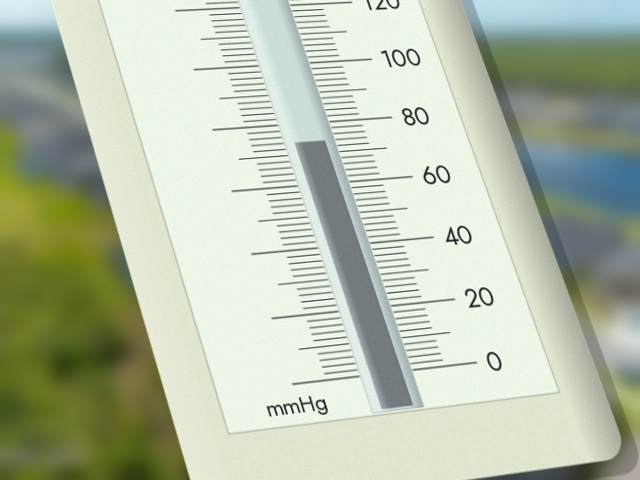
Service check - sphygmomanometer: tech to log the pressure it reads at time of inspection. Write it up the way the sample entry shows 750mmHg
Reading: 74mmHg
